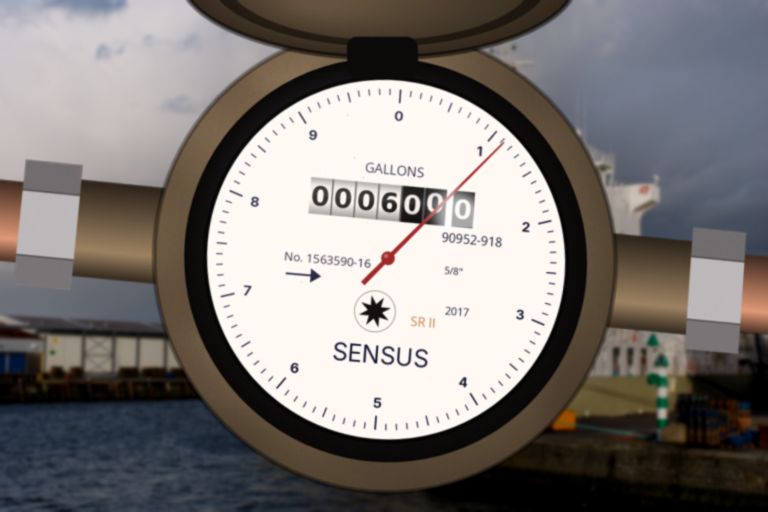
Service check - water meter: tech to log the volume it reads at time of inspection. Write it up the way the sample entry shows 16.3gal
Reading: 6001.1gal
